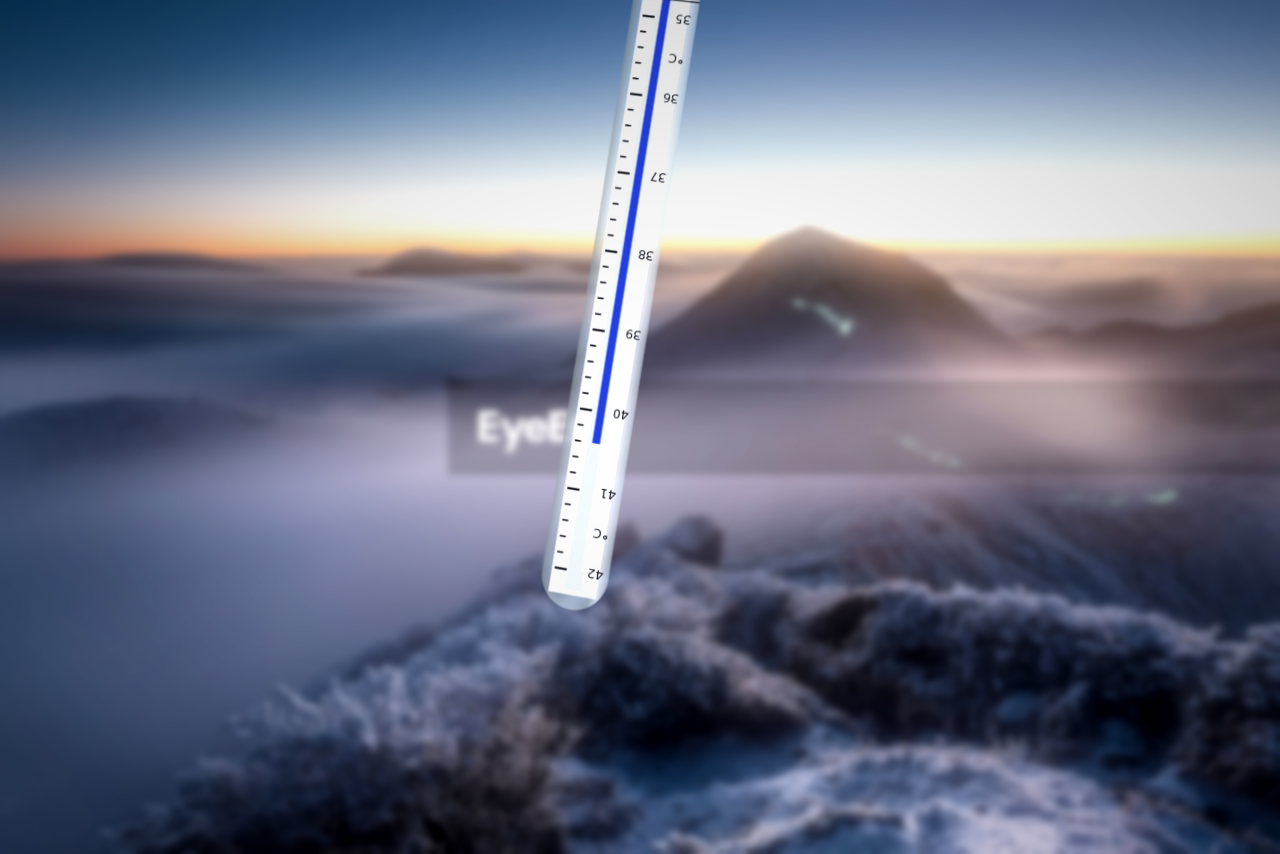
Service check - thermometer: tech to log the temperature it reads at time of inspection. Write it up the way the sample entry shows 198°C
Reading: 40.4°C
